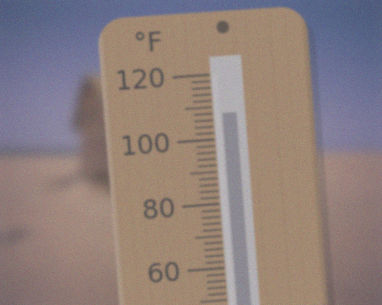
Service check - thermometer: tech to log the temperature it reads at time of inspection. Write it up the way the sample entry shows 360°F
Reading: 108°F
